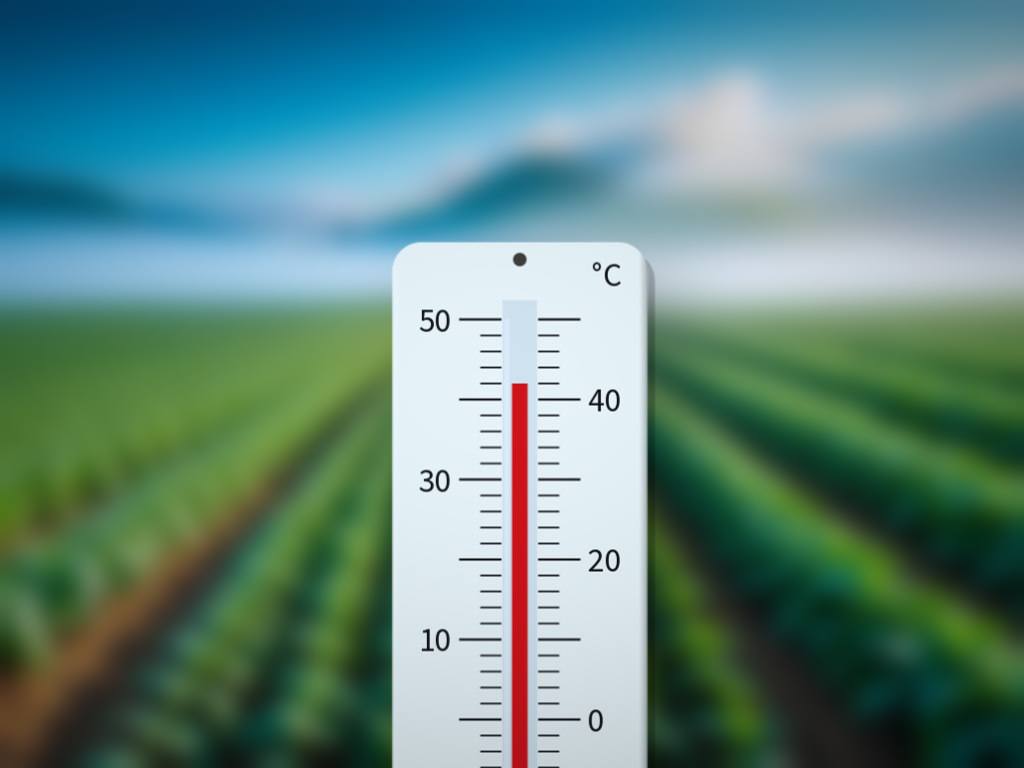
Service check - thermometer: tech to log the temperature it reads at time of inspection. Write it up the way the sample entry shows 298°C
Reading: 42°C
